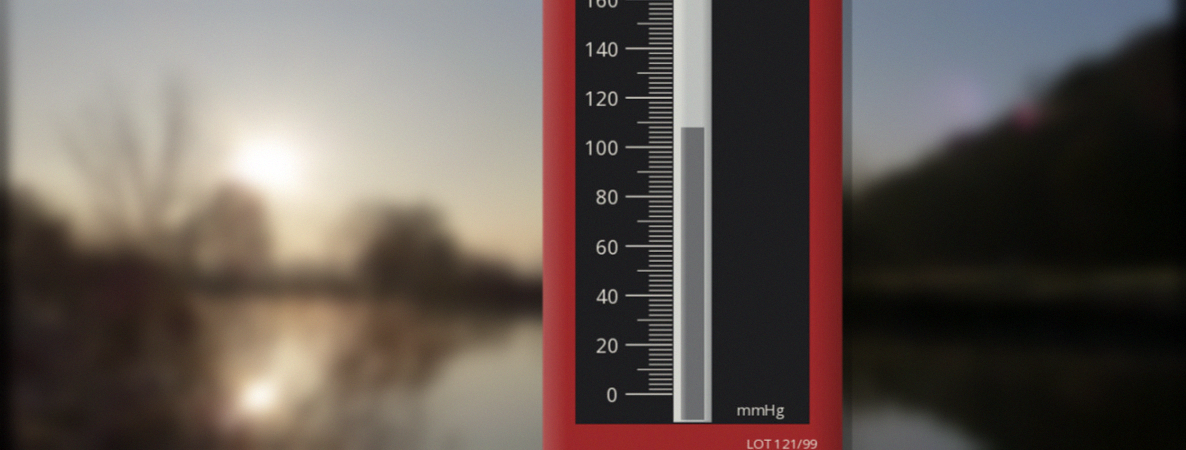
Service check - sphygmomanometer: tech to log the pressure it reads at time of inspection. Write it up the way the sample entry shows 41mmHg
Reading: 108mmHg
